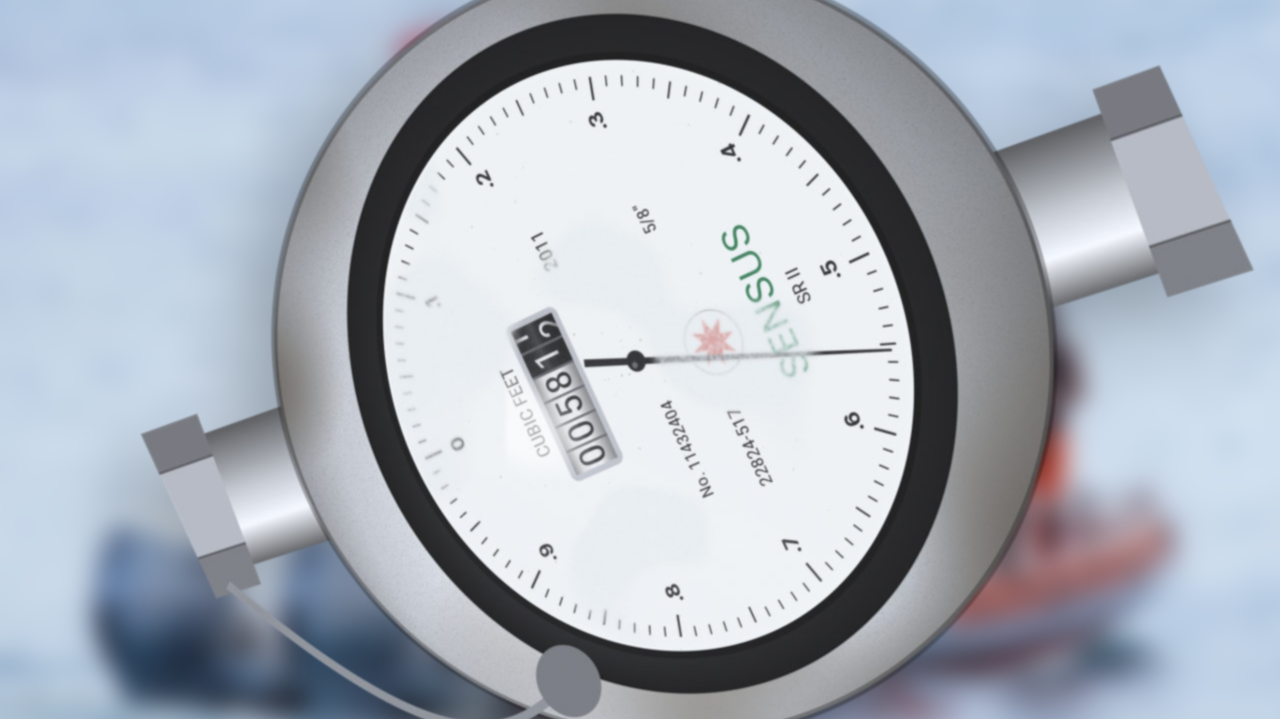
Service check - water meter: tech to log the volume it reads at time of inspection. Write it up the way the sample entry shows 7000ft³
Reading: 5811.55ft³
